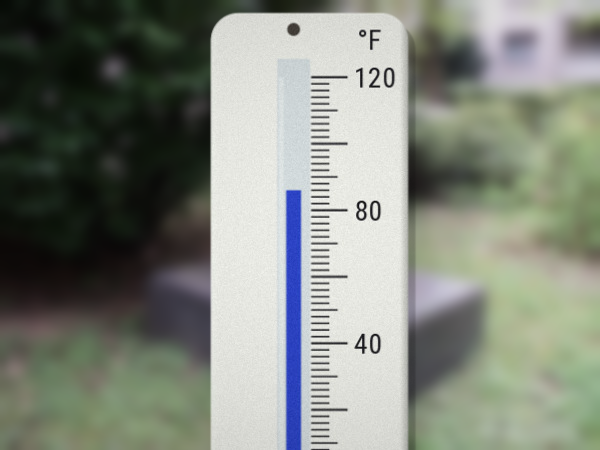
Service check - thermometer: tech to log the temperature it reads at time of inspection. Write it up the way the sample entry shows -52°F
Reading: 86°F
